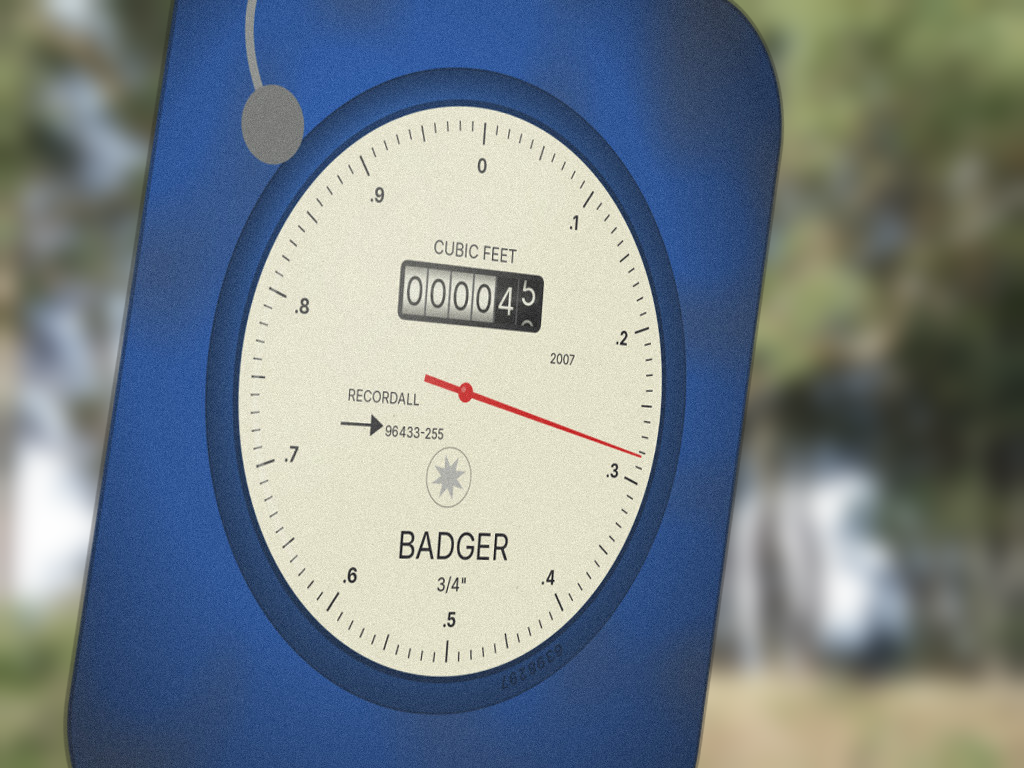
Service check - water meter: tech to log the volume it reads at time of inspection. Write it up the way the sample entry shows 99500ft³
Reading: 45.28ft³
